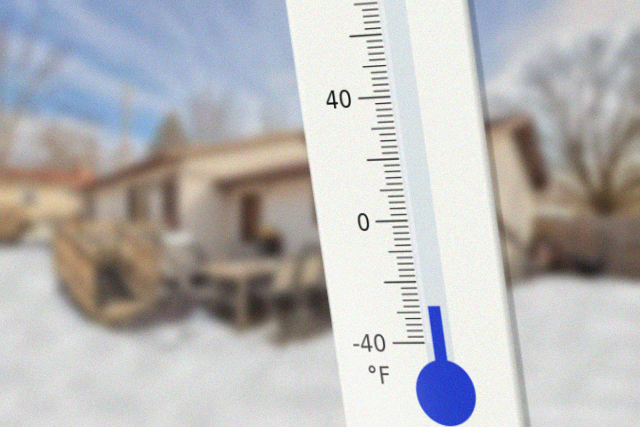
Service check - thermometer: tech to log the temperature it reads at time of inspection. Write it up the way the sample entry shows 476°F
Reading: -28°F
